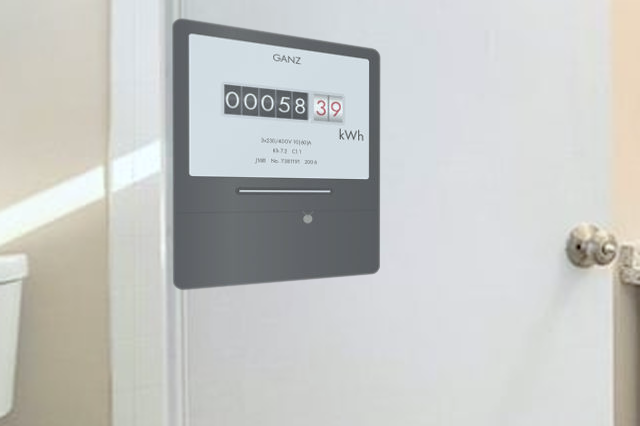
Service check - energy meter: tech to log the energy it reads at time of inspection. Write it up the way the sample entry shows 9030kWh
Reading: 58.39kWh
